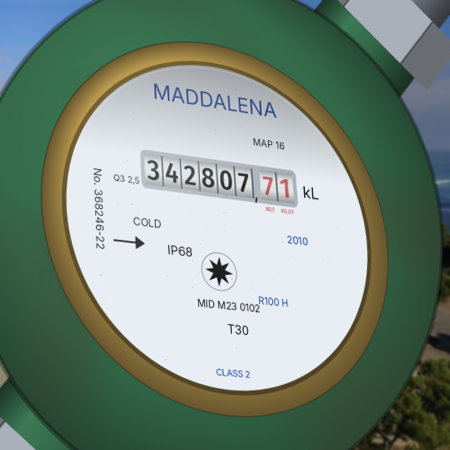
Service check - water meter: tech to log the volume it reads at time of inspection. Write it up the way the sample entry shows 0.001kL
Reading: 342807.71kL
